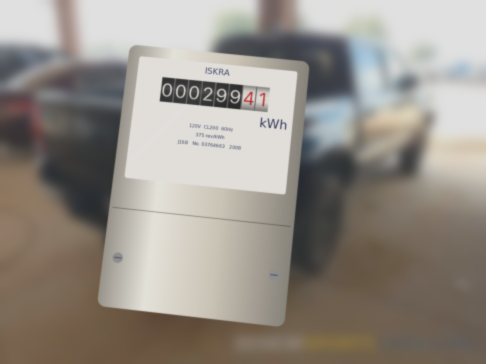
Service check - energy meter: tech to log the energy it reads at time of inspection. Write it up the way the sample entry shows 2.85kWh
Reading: 299.41kWh
